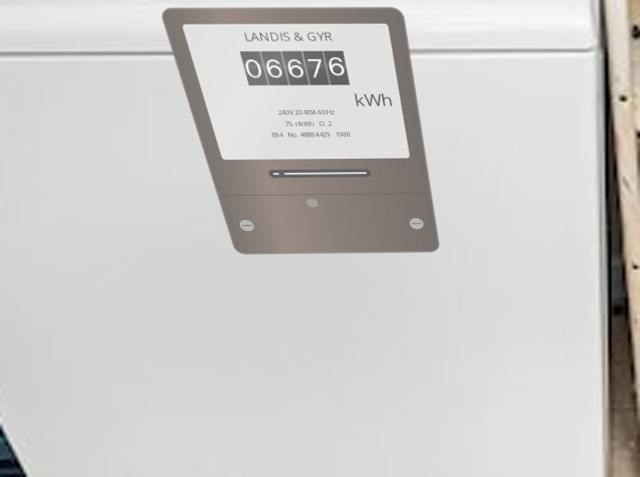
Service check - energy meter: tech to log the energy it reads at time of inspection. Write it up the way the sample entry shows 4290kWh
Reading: 6676kWh
